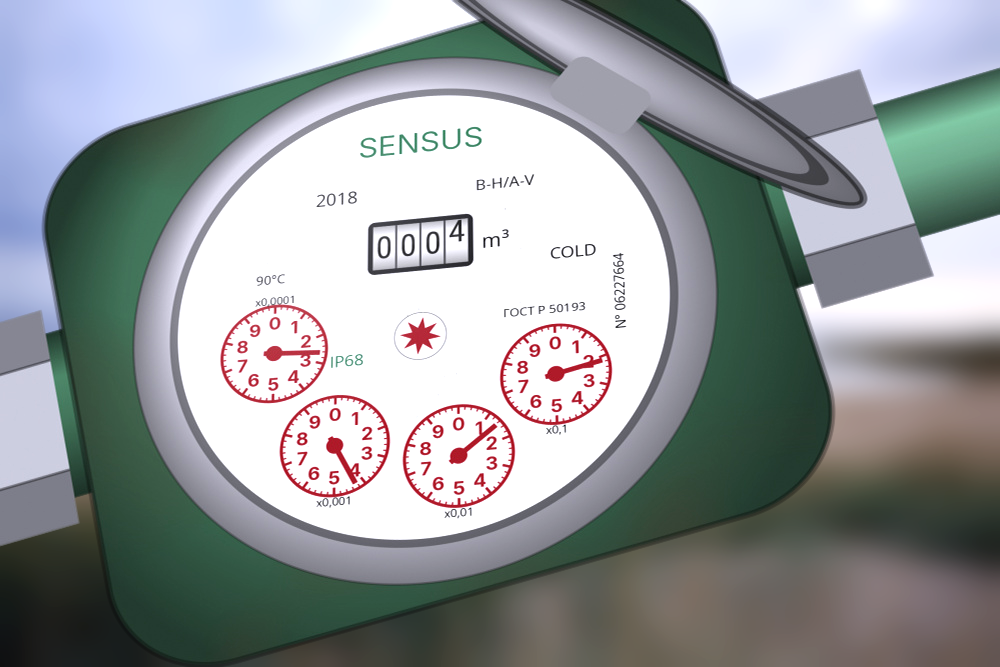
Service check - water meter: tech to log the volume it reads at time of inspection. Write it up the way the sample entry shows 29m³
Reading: 4.2142m³
